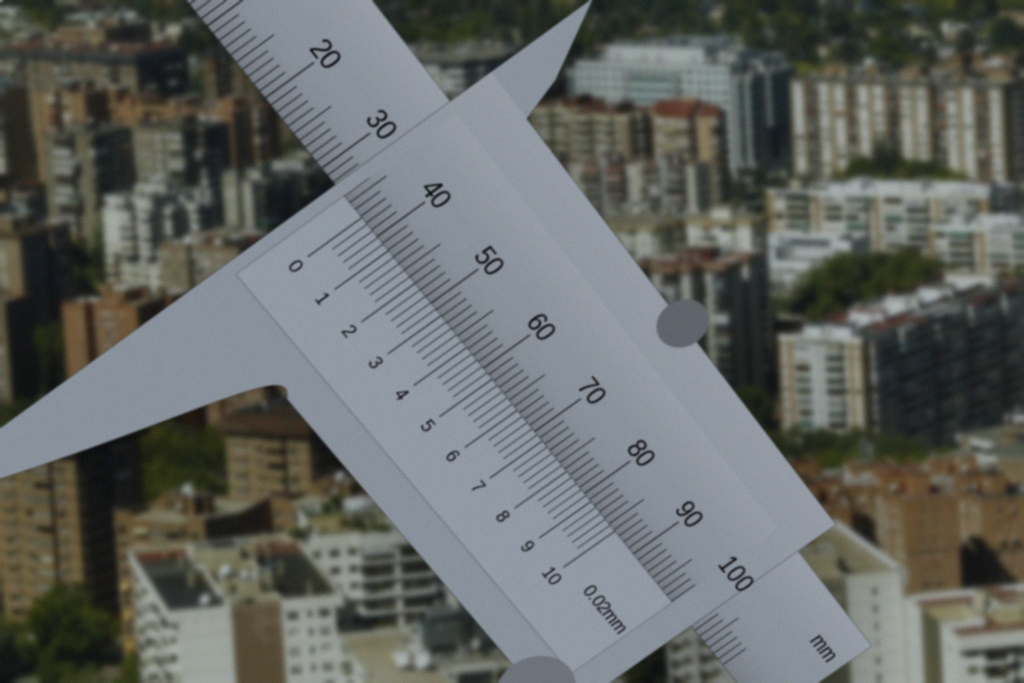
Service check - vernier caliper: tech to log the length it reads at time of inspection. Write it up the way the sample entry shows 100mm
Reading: 37.2mm
